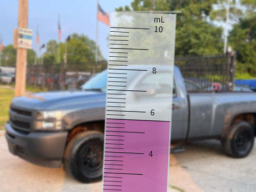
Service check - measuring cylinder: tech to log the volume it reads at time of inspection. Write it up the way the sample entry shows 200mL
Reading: 5.6mL
